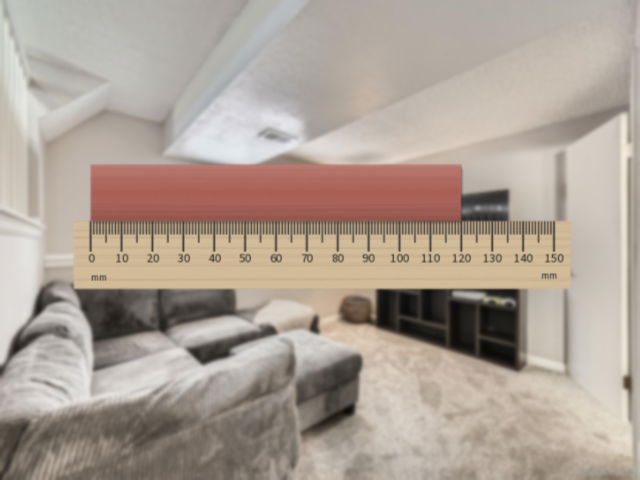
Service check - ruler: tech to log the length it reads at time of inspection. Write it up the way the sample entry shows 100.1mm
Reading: 120mm
